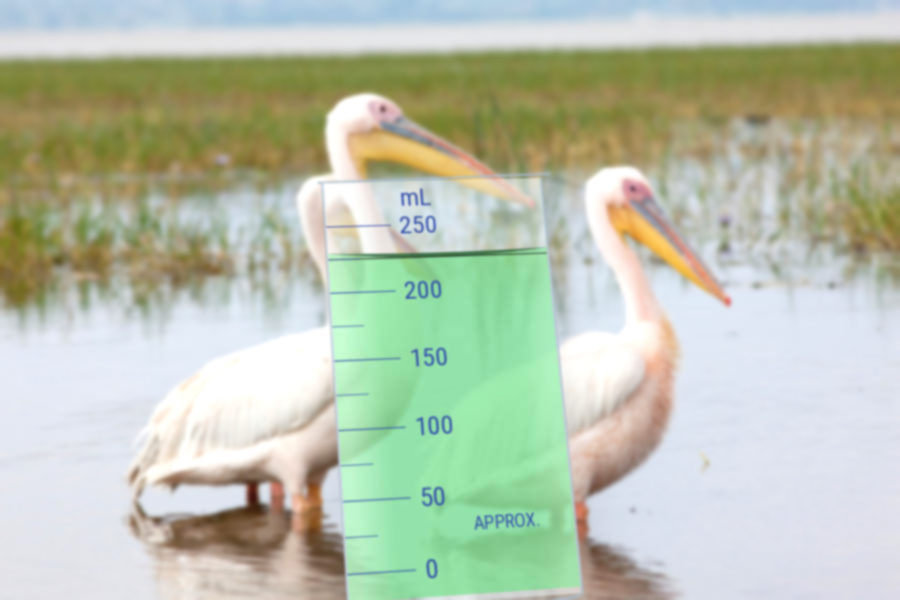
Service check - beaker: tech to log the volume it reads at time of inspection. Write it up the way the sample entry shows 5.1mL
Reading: 225mL
